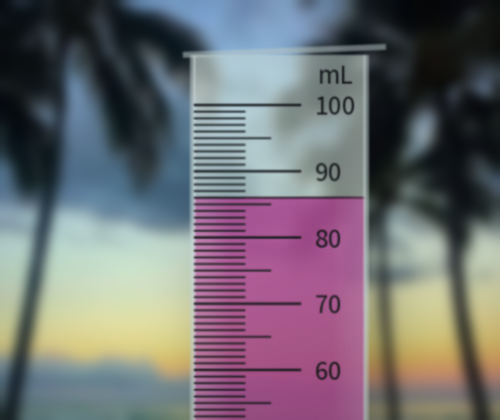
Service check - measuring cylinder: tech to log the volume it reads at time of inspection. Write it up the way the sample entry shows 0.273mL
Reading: 86mL
